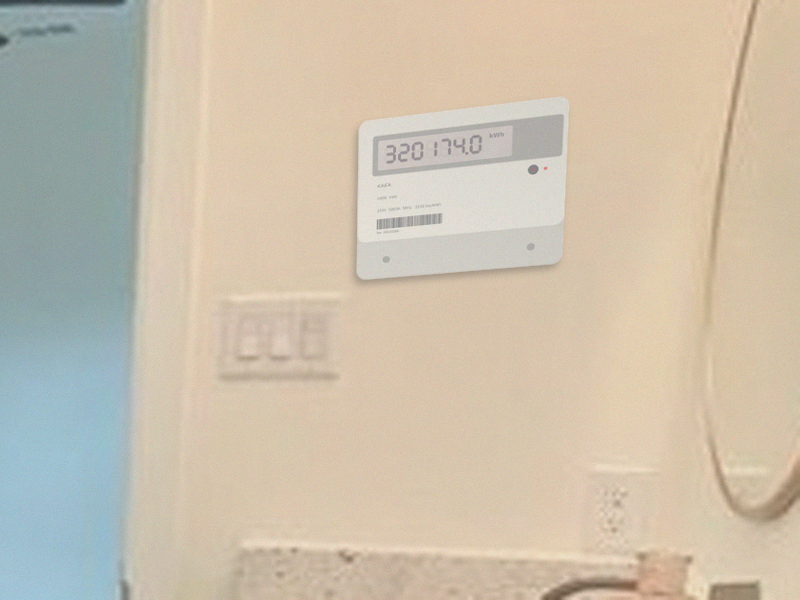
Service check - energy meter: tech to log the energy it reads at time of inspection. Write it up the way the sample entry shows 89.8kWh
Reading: 320174.0kWh
